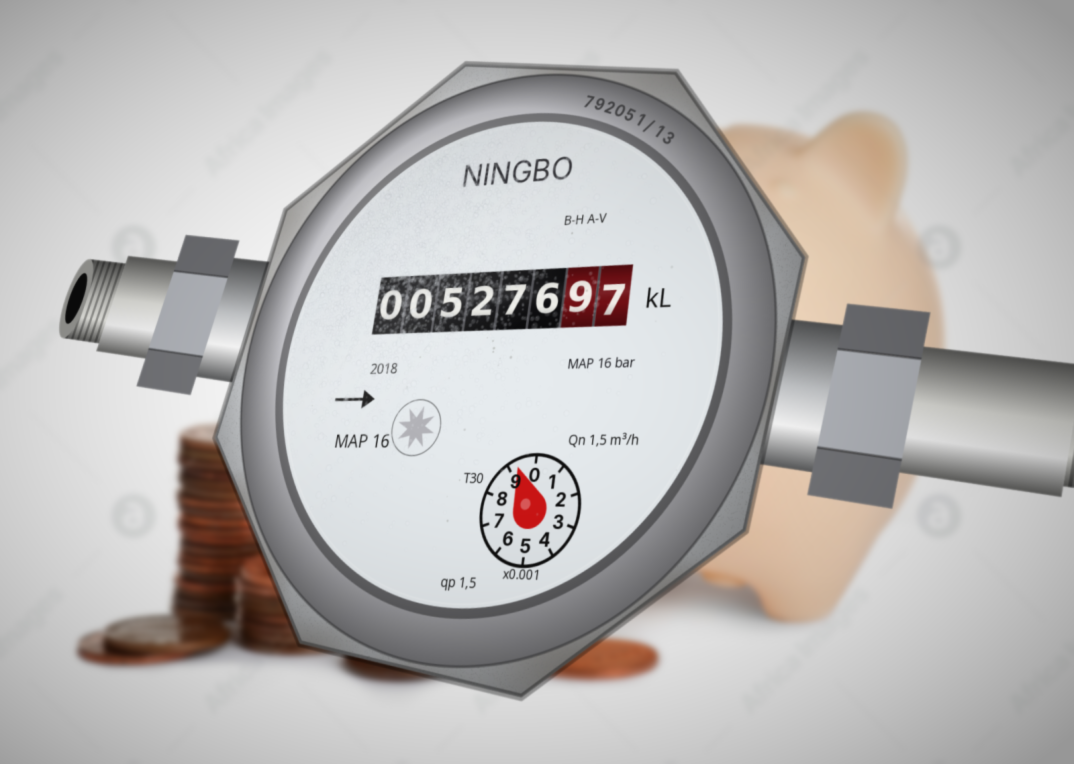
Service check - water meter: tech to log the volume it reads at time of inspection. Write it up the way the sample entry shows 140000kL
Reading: 5276.969kL
